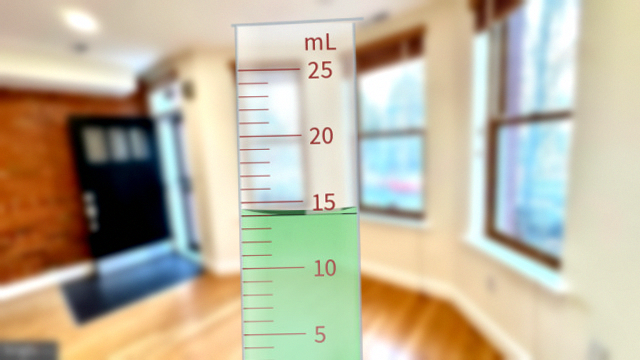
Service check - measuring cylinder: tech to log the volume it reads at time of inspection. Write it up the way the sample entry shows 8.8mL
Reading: 14mL
